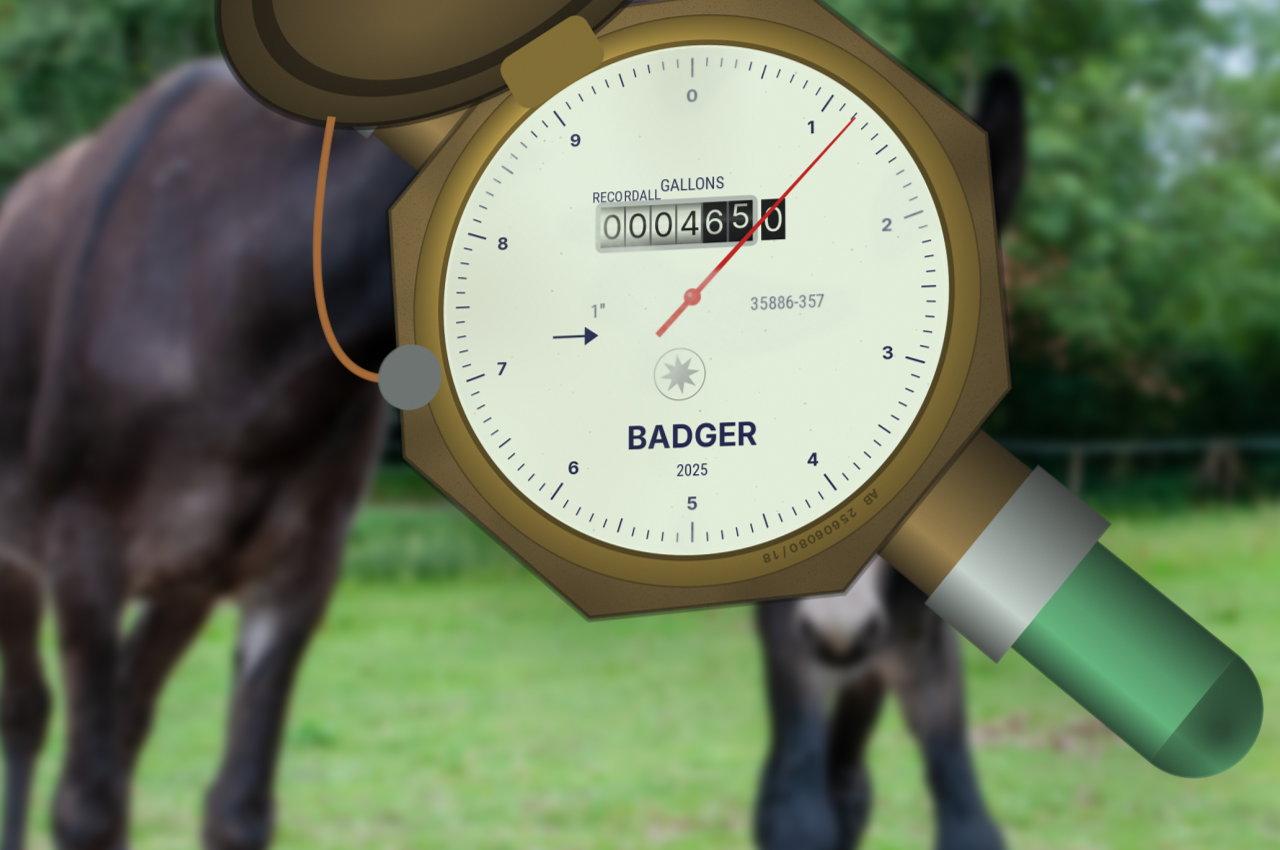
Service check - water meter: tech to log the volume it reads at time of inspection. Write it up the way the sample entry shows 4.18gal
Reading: 4651.2gal
